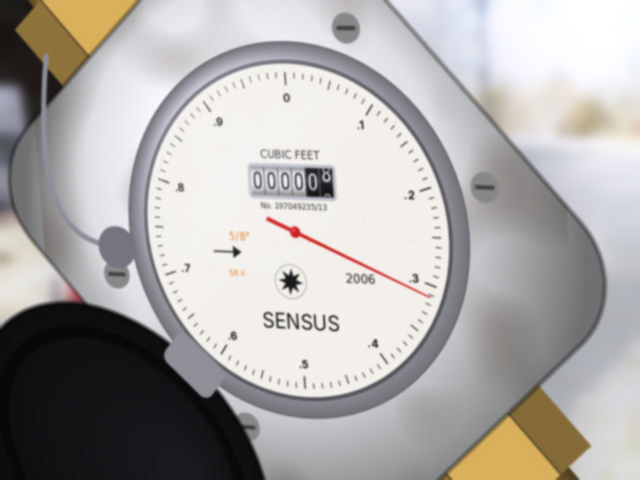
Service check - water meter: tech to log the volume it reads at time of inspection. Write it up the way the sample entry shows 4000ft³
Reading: 8.31ft³
